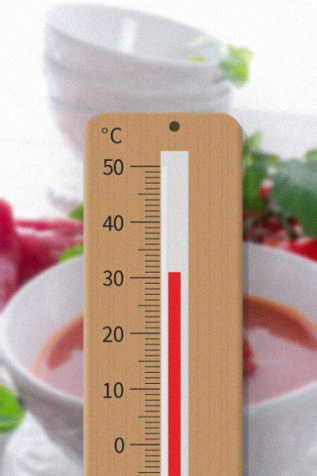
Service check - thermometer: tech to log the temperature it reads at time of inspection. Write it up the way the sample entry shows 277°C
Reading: 31°C
